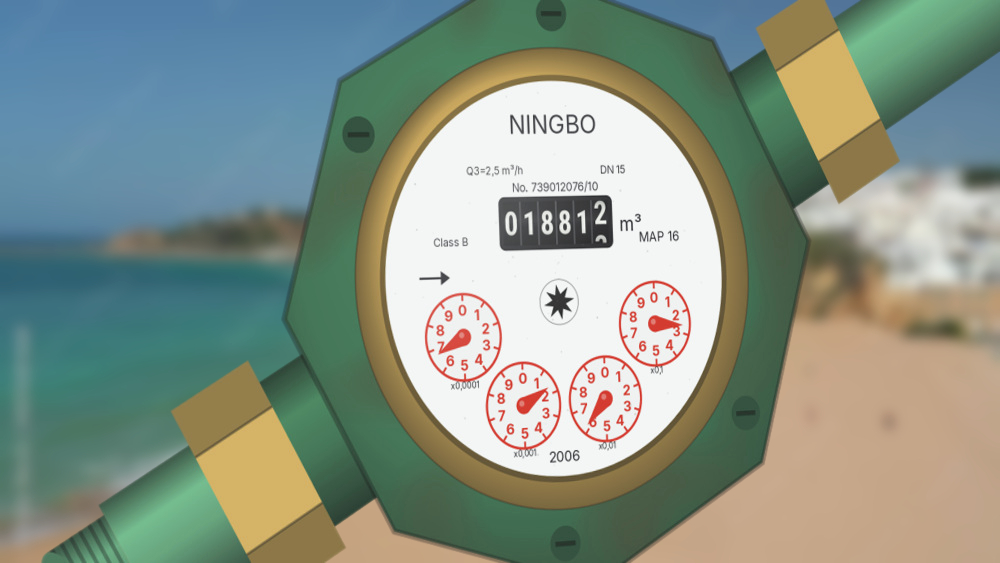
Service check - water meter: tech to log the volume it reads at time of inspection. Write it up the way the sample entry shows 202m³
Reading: 18812.2616m³
